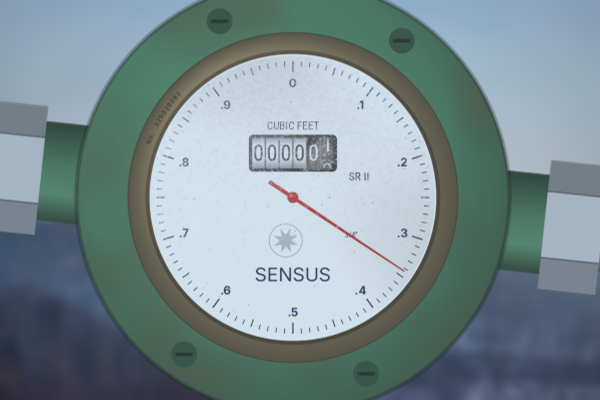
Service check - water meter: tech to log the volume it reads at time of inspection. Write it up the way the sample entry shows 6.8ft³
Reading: 1.34ft³
